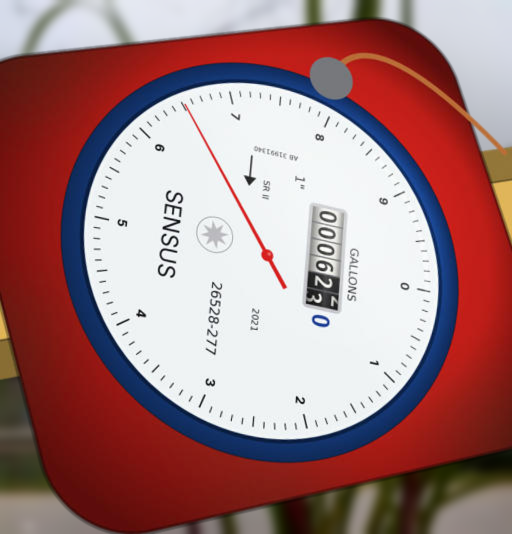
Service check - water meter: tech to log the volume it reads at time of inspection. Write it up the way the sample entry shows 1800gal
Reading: 6226.5gal
